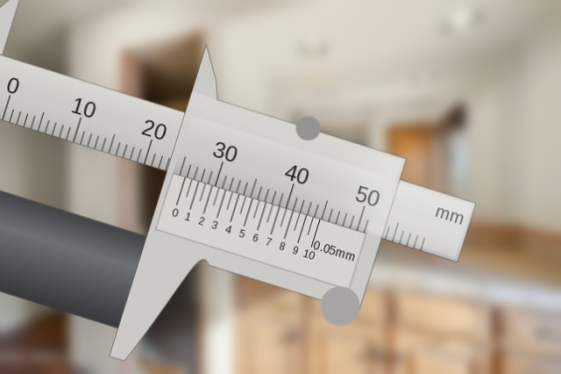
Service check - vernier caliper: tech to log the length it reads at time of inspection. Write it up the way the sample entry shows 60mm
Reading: 25.8mm
